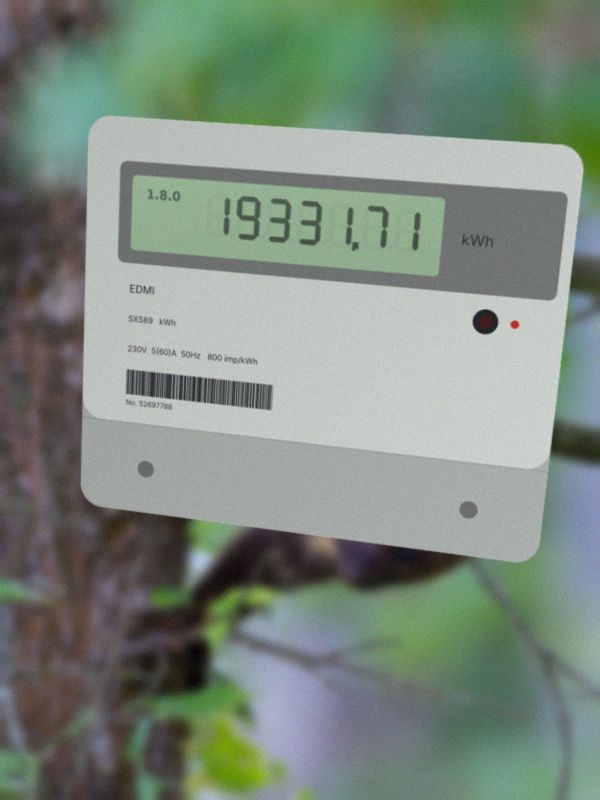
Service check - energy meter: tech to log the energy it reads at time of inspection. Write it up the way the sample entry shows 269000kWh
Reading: 19331.71kWh
